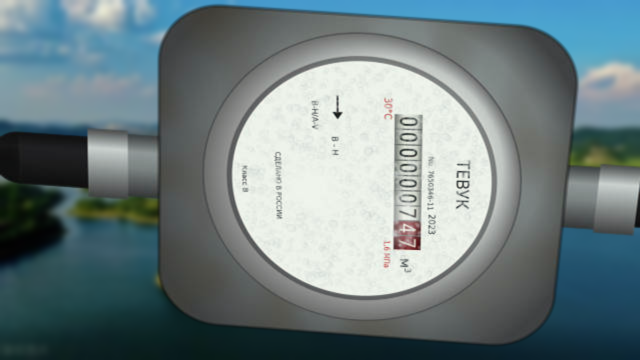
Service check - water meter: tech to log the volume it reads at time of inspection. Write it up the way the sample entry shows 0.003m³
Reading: 7.47m³
